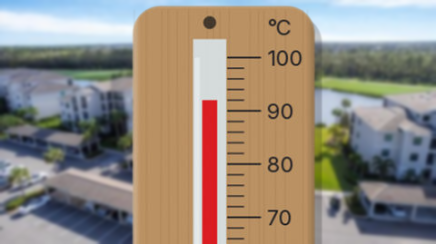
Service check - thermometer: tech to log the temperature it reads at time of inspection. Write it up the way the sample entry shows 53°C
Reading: 92°C
